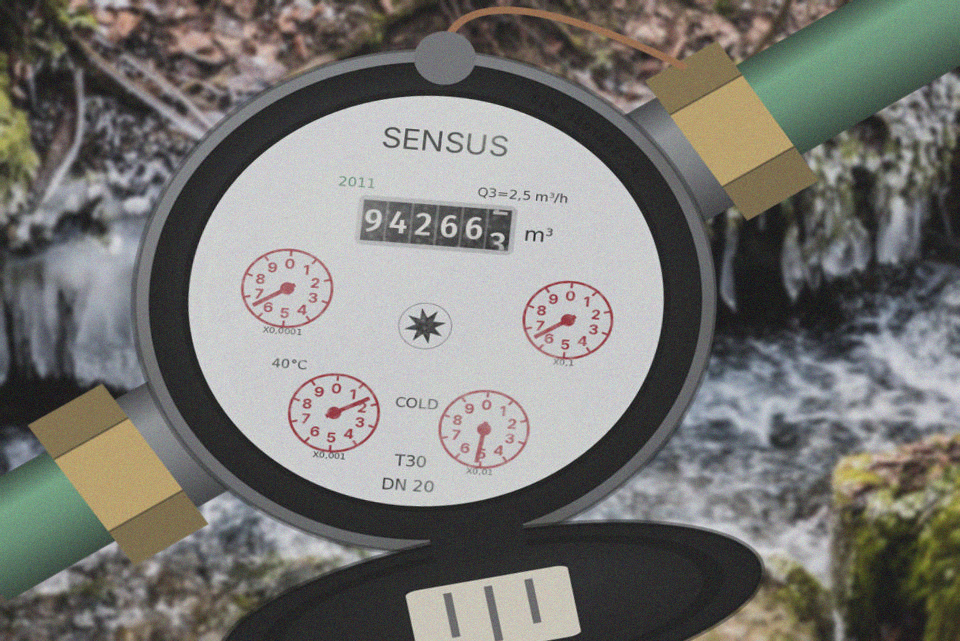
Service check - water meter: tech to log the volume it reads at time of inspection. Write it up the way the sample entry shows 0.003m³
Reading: 942662.6516m³
